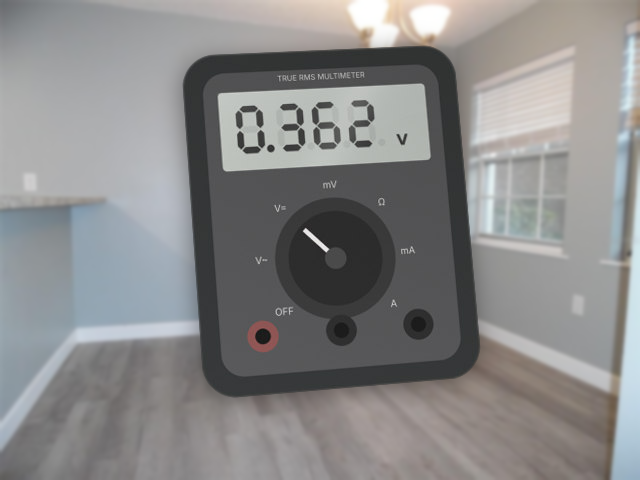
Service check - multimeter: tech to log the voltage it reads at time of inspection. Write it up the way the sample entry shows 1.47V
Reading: 0.362V
